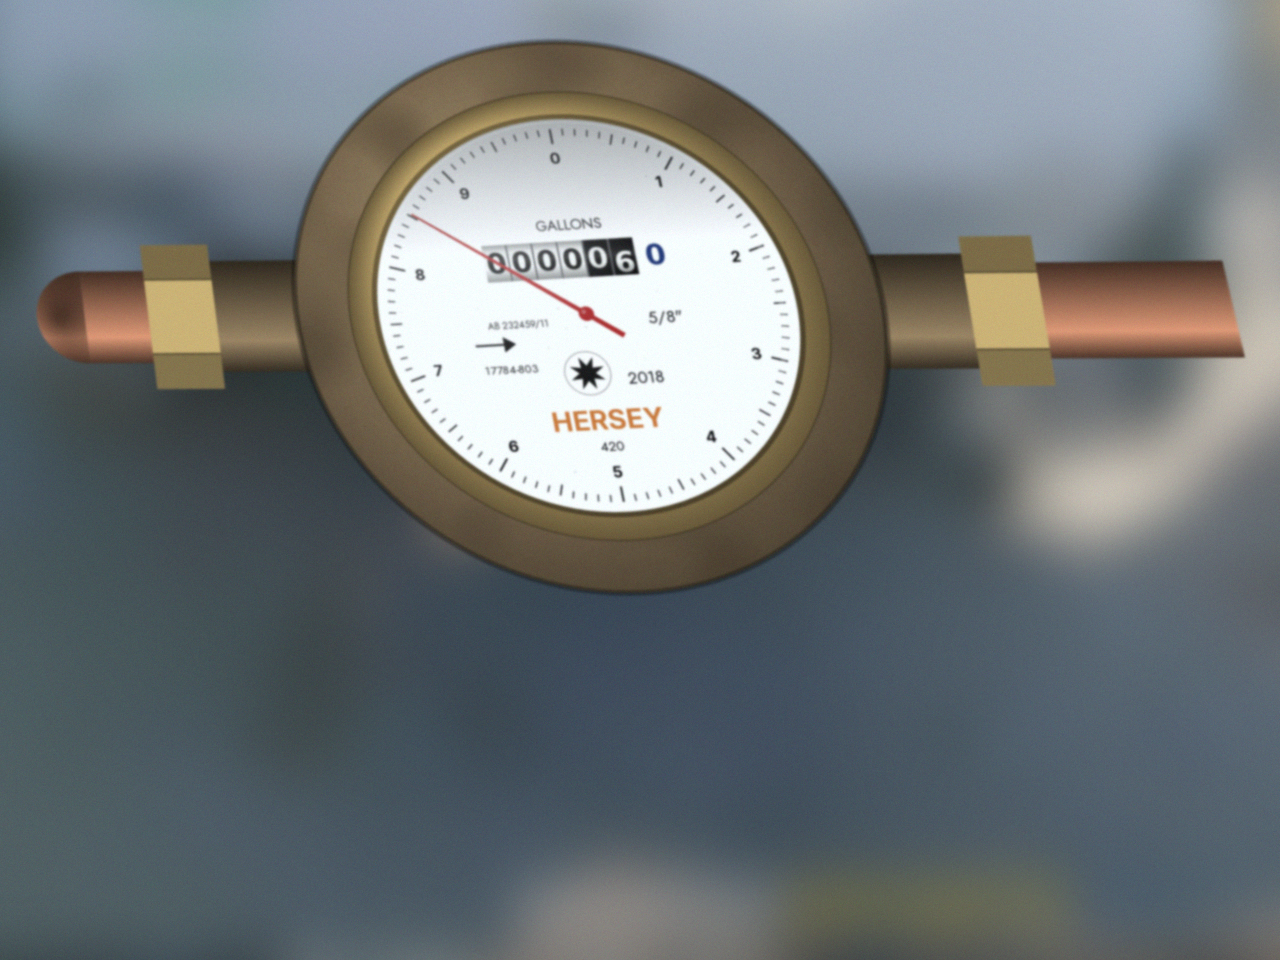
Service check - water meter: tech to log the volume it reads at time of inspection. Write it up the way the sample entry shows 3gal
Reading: 58.5gal
